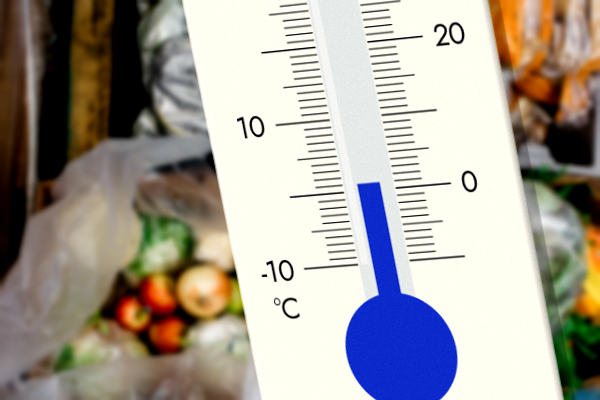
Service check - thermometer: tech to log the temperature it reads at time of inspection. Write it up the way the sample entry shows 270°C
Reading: 1°C
